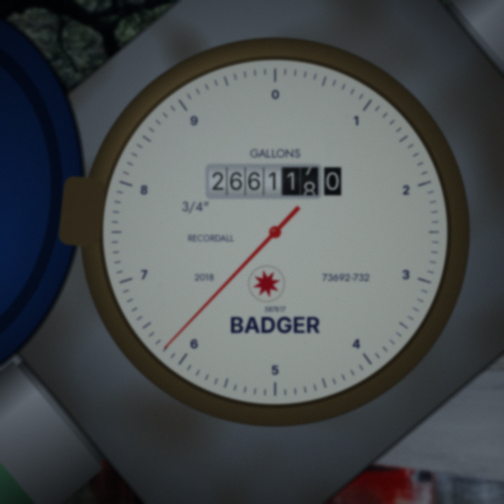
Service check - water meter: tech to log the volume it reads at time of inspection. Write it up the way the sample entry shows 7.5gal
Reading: 2661176.2gal
